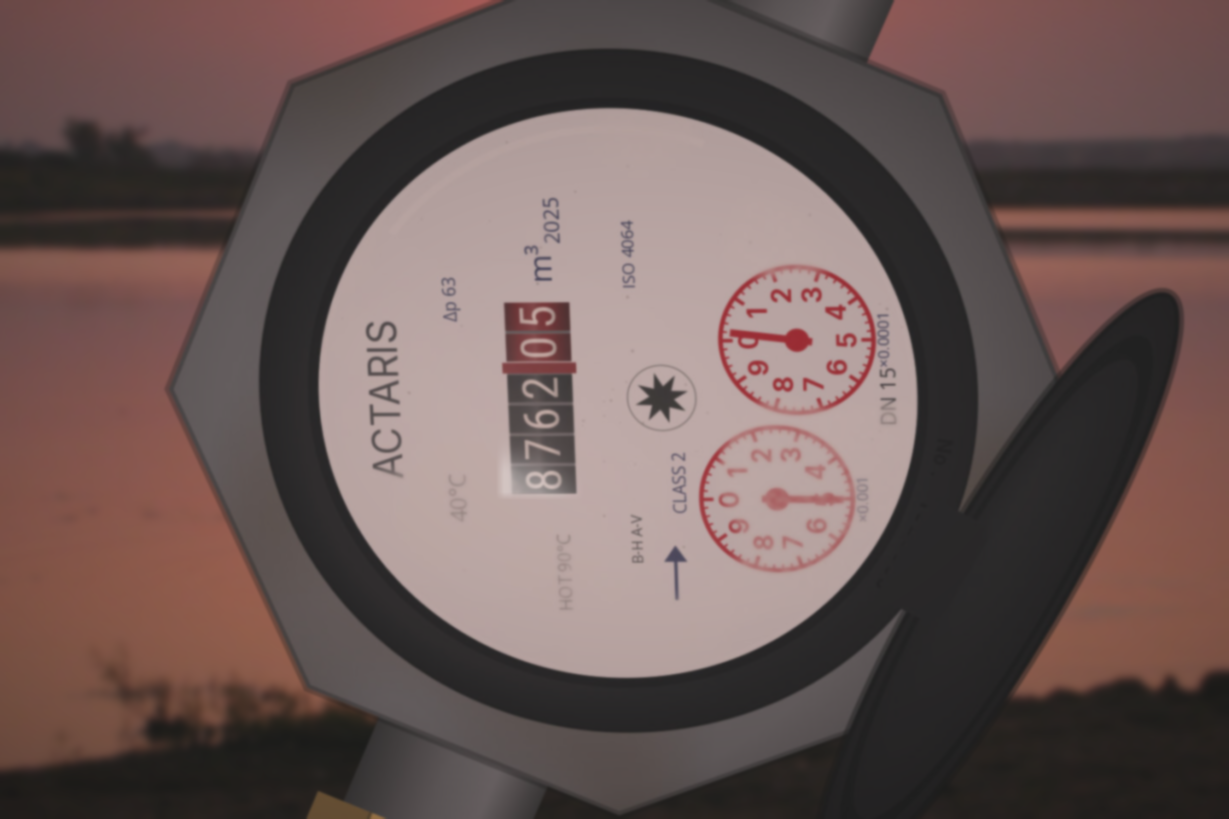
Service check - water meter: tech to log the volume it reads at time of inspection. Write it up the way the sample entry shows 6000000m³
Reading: 8762.0550m³
